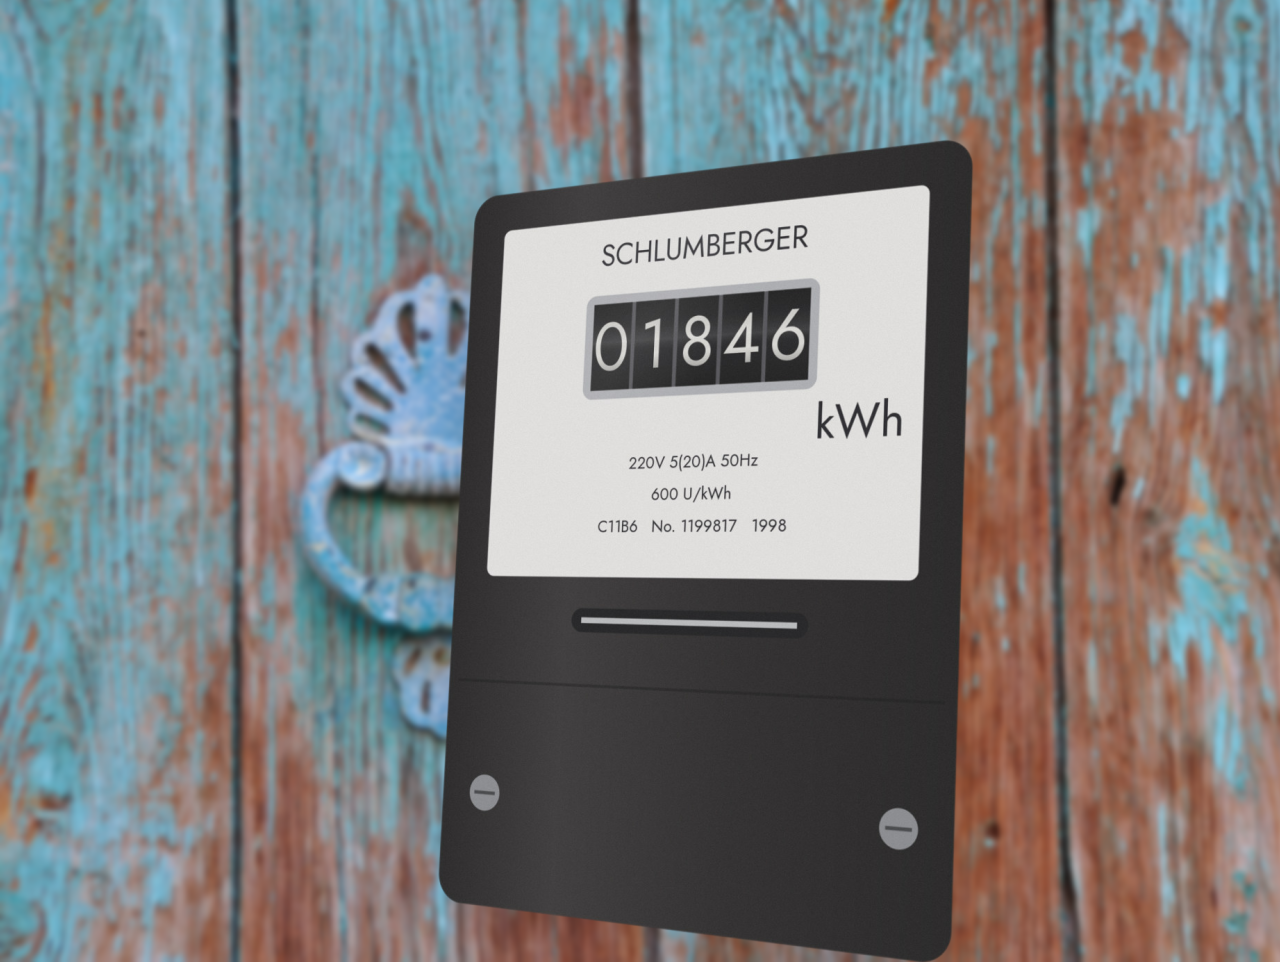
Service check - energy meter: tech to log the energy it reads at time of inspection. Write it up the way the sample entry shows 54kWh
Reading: 1846kWh
